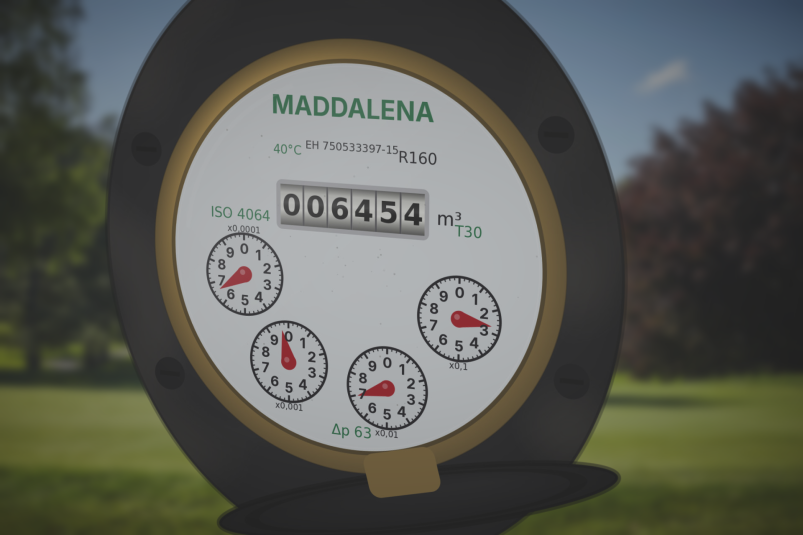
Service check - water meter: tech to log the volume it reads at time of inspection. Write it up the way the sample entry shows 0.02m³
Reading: 6454.2696m³
